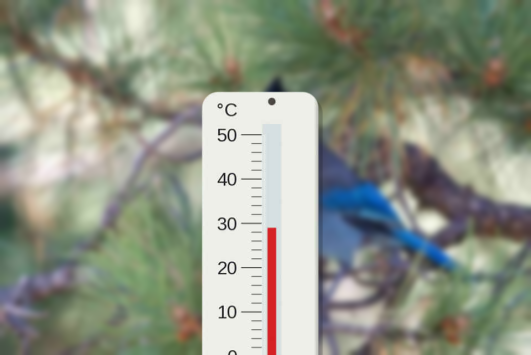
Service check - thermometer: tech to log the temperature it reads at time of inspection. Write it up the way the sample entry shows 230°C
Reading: 29°C
